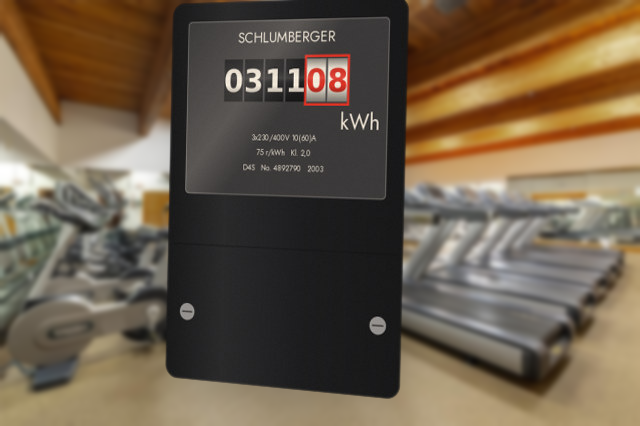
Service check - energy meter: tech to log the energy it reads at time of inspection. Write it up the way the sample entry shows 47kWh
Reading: 311.08kWh
